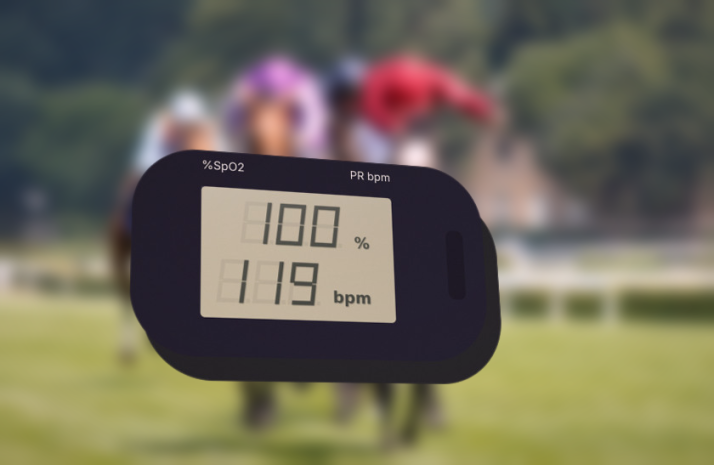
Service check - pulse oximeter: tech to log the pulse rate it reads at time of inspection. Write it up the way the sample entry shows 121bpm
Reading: 119bpm
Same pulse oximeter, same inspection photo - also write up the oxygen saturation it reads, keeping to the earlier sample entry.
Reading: 100%
